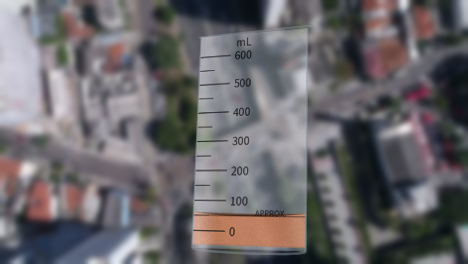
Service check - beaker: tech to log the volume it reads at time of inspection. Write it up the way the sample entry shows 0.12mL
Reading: 50mL
